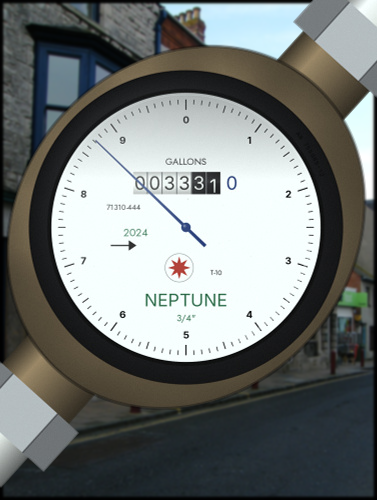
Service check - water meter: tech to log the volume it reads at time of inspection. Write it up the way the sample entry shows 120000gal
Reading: 33308.7gal
